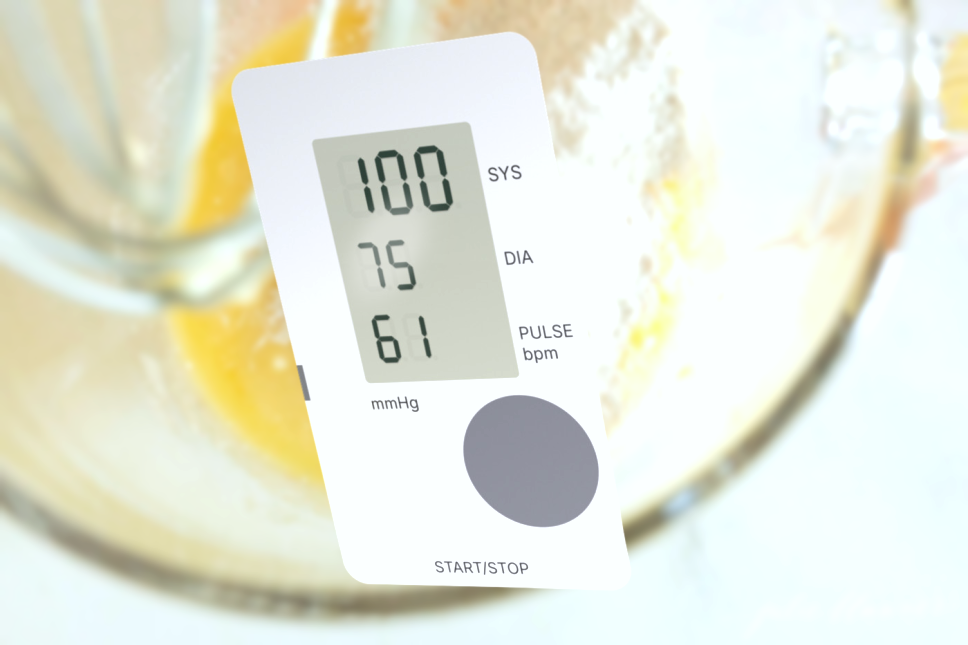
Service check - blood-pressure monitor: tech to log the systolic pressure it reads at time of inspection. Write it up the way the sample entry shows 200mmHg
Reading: 100mmHg
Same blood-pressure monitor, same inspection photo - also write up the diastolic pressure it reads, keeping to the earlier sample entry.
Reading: 75mmHg
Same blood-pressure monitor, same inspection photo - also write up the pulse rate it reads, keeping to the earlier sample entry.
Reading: 61bpm
